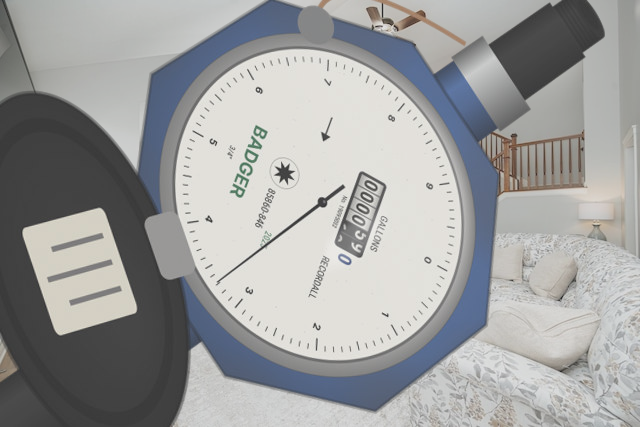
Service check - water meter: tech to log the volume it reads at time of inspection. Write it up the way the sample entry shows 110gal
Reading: 593.3gal
